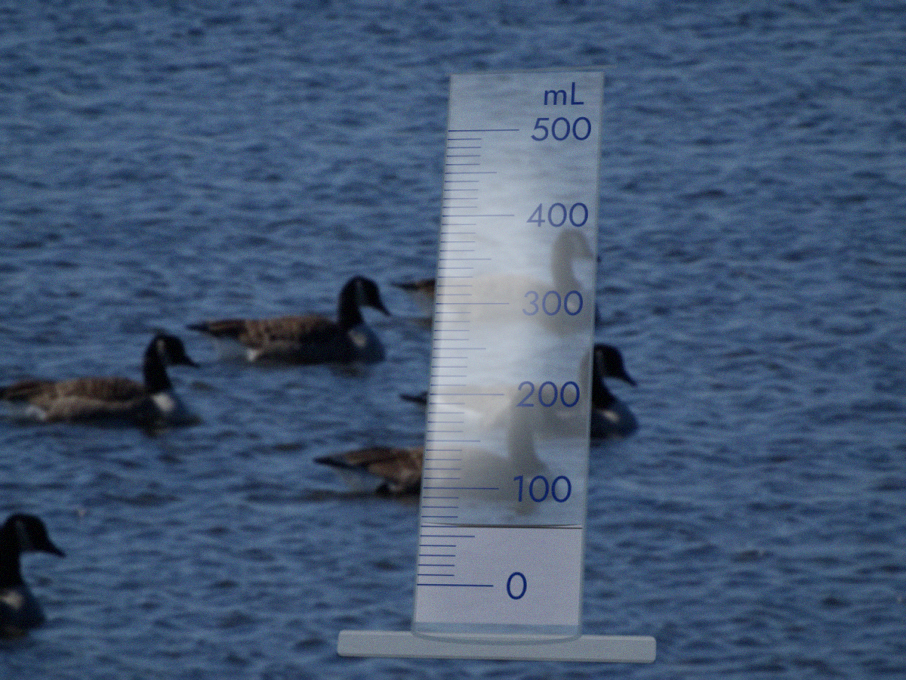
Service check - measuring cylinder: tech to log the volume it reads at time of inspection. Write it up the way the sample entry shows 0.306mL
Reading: 60mL
